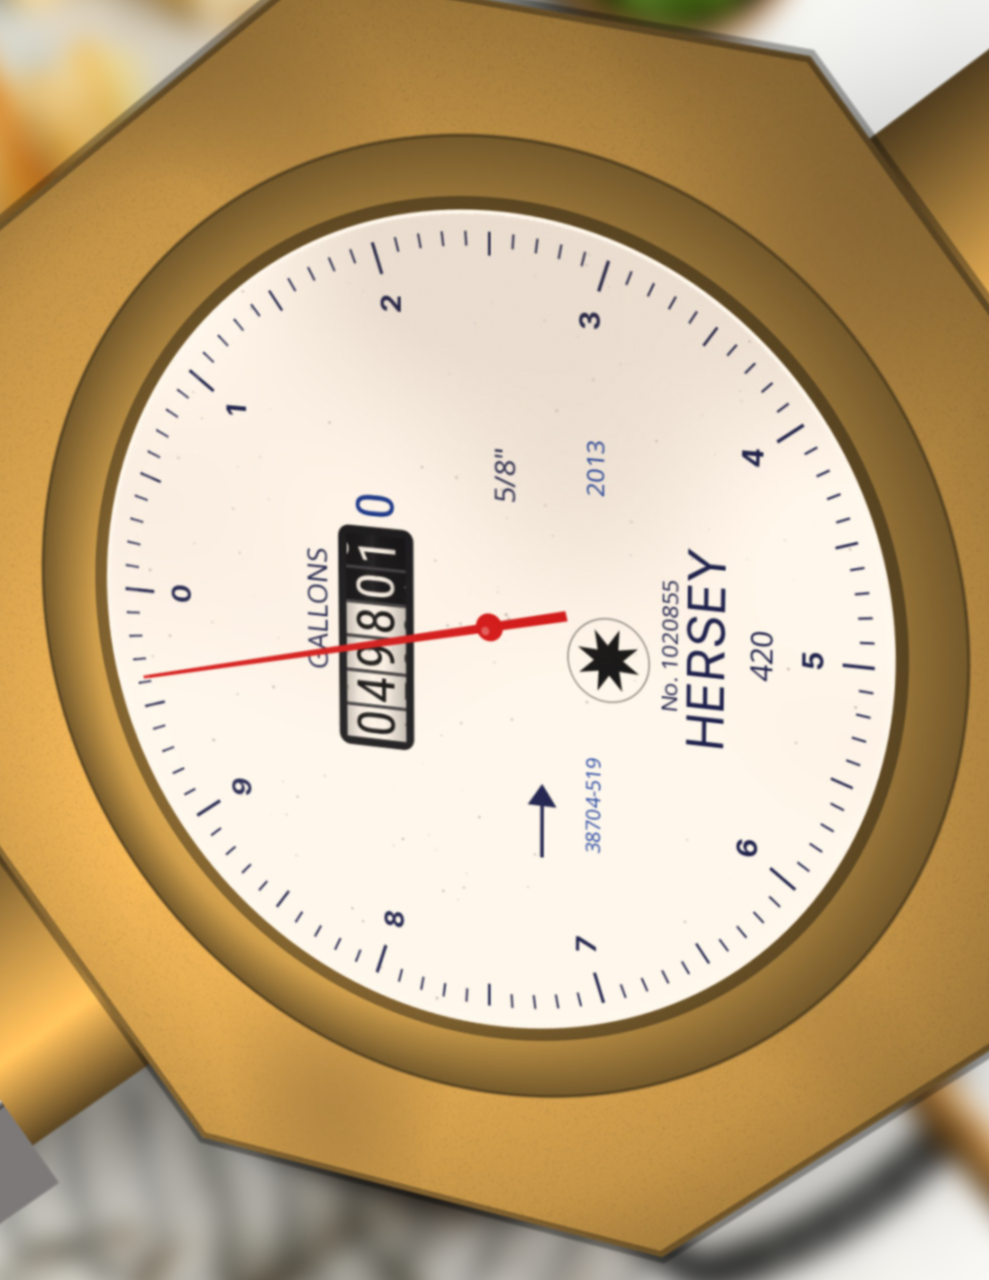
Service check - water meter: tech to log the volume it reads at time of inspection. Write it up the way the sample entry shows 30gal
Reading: 498009.6gal
